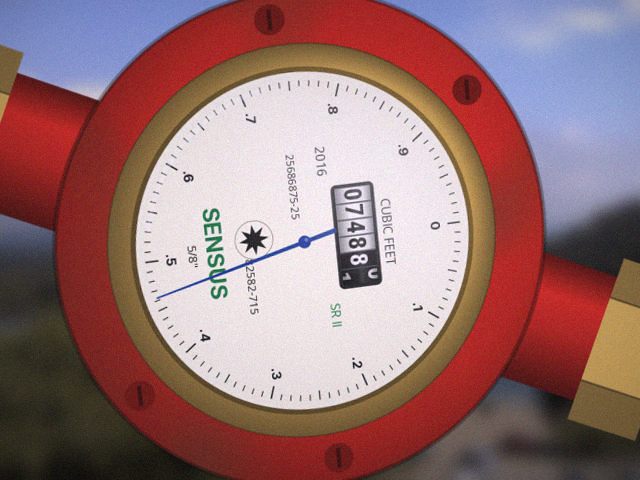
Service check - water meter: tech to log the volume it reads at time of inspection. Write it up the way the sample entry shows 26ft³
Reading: 74880.46ft³
